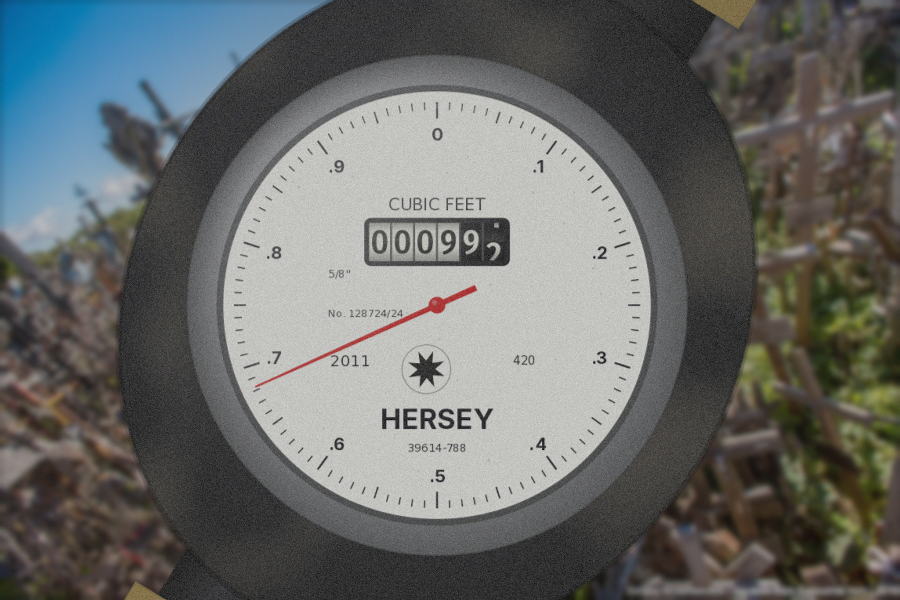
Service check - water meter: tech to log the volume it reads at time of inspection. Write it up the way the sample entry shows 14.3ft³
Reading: 991.68ft³
